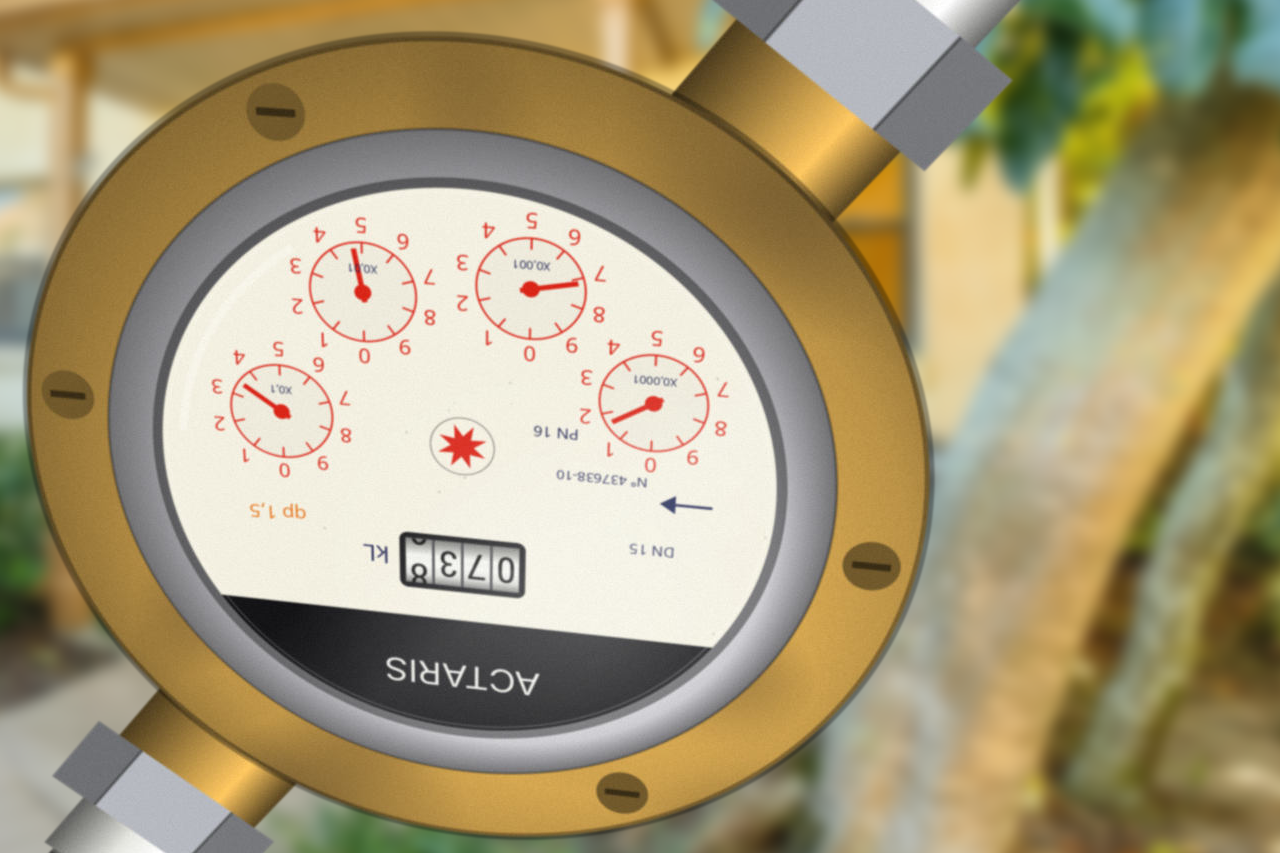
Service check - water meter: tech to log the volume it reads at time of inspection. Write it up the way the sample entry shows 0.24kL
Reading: 738.3471kL
